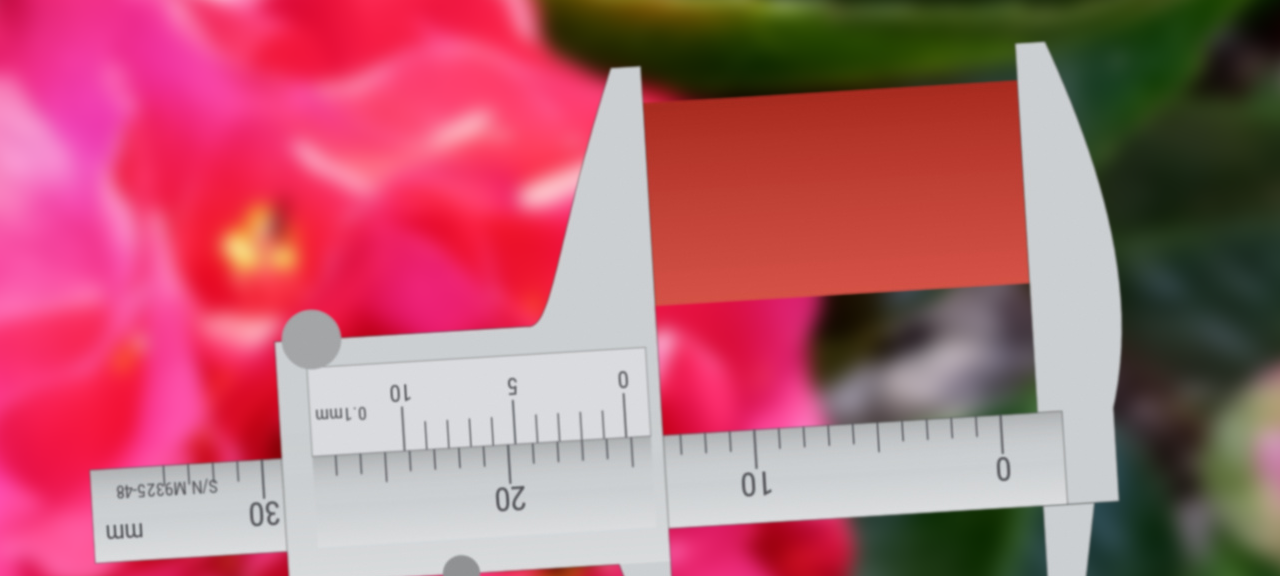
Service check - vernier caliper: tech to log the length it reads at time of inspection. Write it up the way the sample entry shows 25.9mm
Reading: 15.2mm
